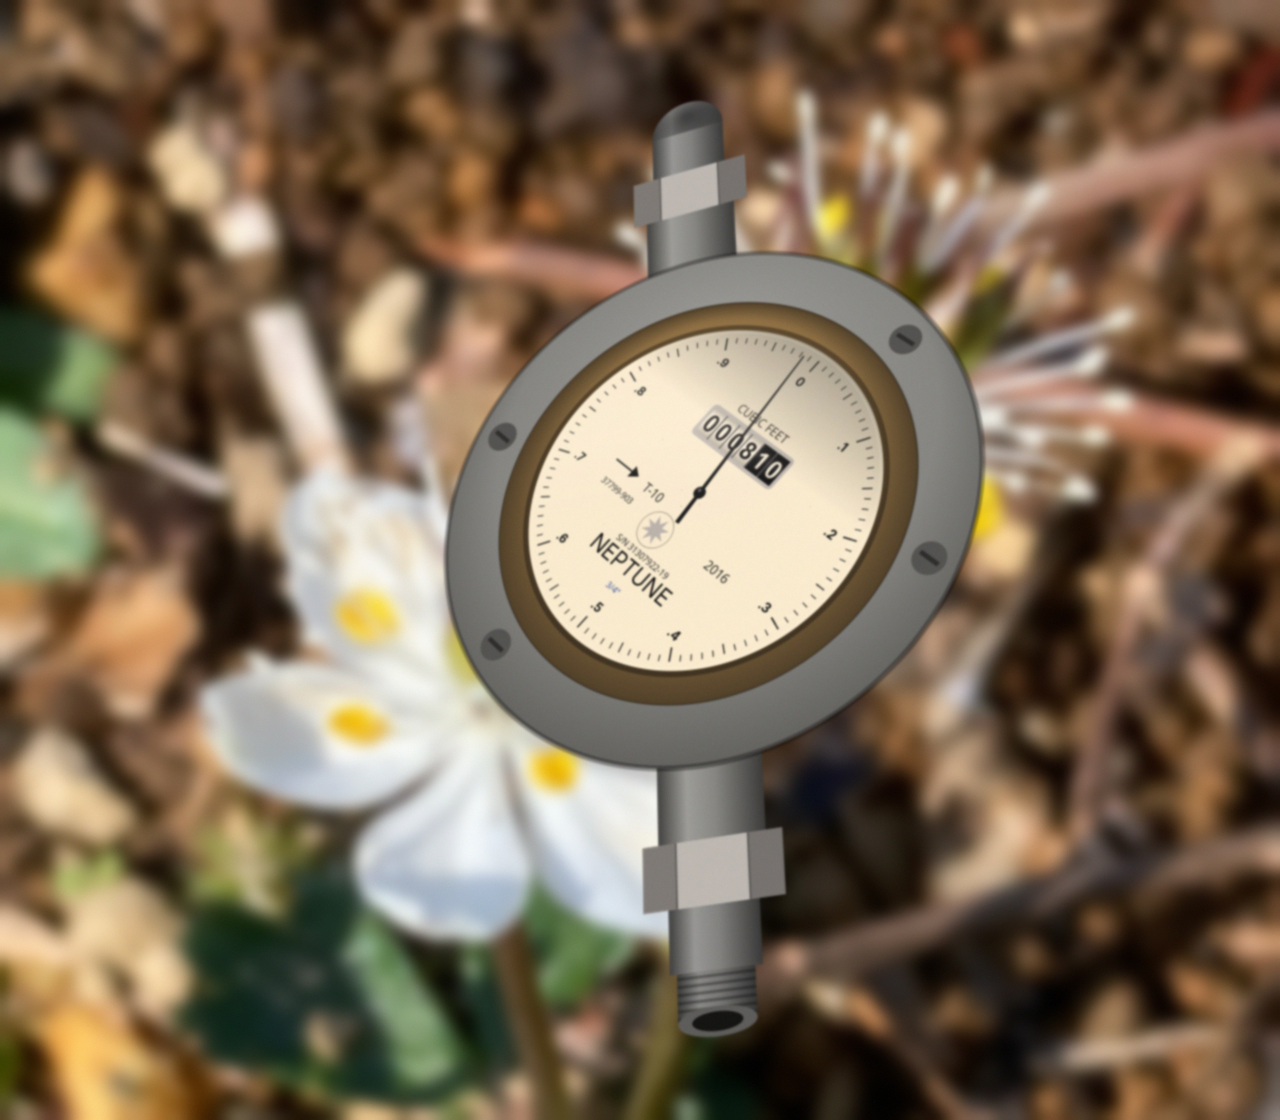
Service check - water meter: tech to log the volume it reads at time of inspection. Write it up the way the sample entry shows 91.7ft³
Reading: 809.98ft³
